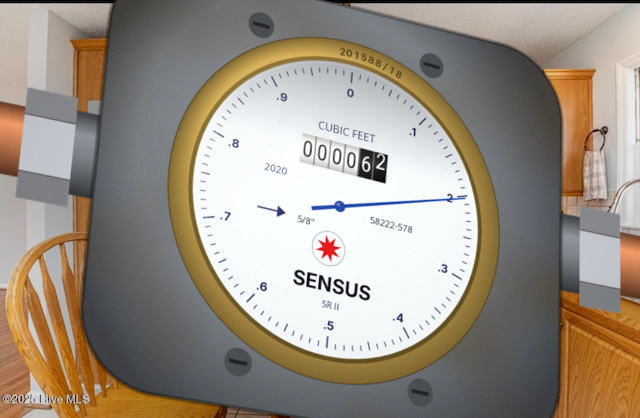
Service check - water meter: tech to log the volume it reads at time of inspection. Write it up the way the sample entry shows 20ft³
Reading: 62.20ft³
